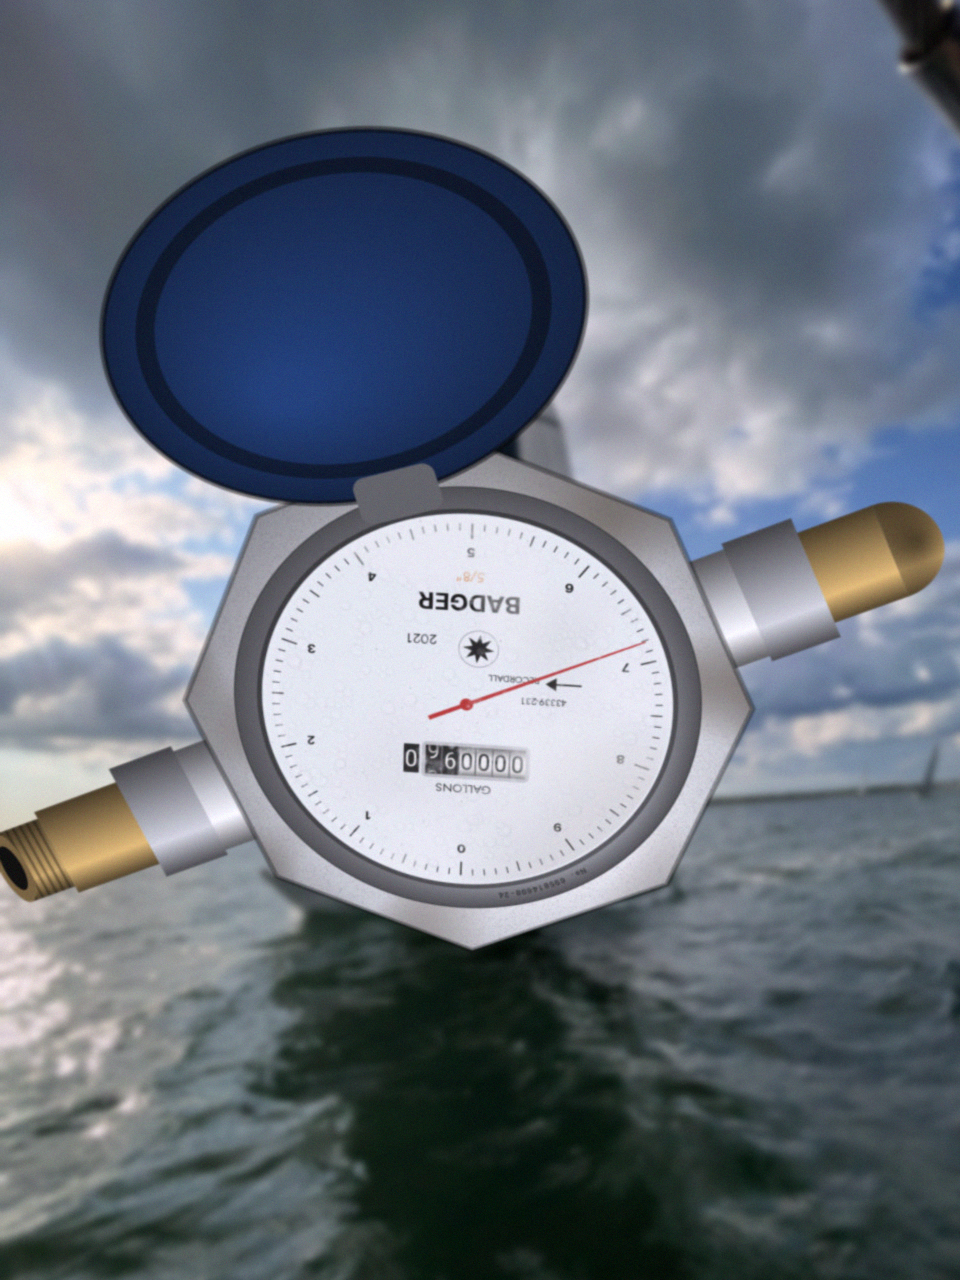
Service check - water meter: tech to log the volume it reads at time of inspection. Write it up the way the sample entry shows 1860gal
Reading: 956.8gal
